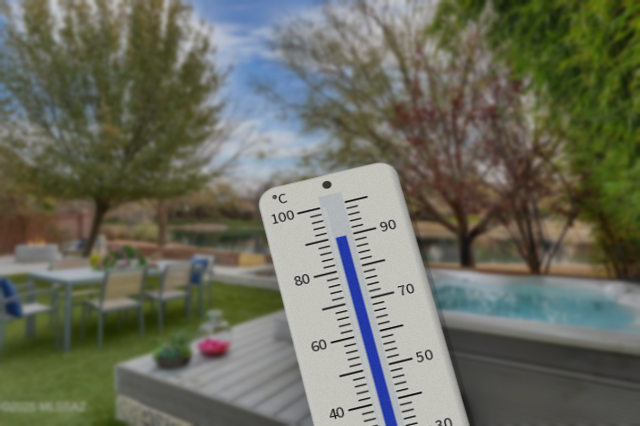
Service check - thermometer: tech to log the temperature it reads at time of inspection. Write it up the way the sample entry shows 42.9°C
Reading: 90°C
